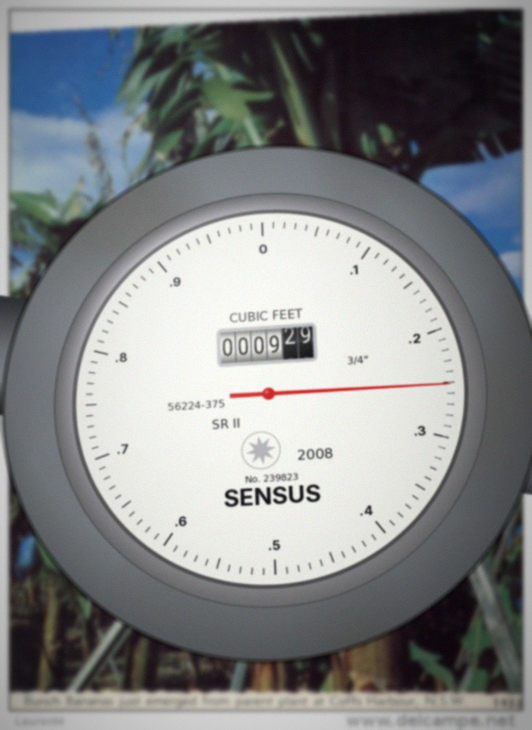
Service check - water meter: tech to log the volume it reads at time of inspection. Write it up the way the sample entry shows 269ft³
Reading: 929.25ft³
